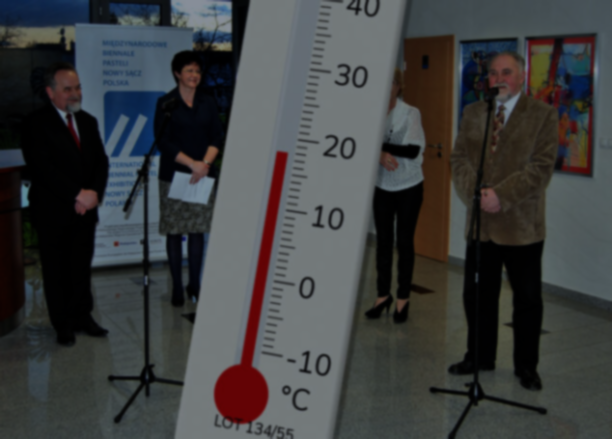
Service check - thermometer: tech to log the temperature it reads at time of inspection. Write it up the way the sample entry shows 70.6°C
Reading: 18°C
